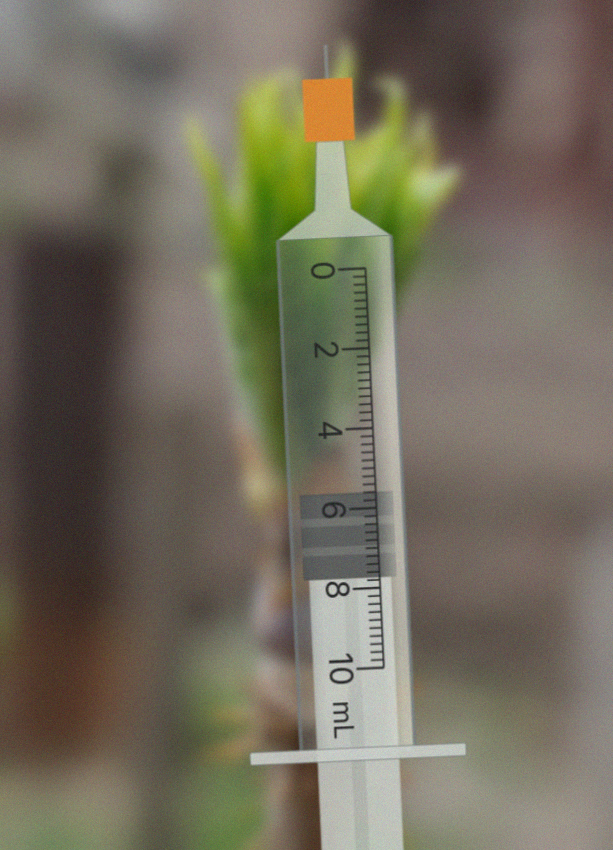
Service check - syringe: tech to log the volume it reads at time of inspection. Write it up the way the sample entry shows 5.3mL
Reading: 5.6mL
